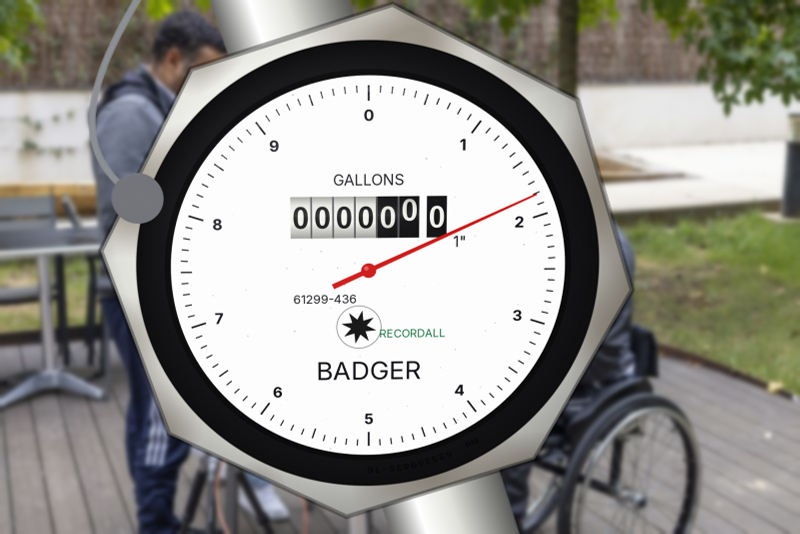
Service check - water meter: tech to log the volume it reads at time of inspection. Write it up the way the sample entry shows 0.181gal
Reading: 1.8gal
